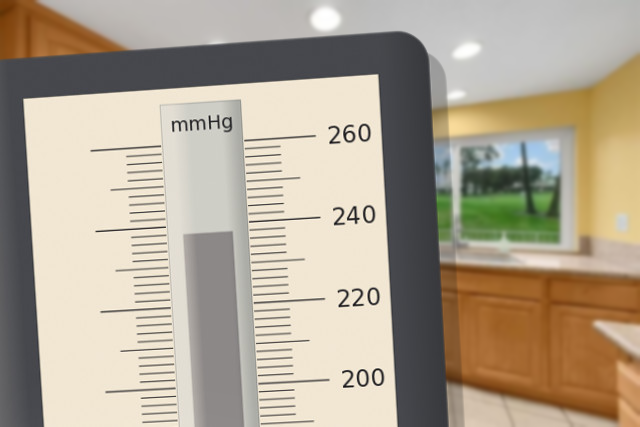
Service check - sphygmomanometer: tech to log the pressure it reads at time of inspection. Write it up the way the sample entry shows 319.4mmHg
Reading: 238mmHg
